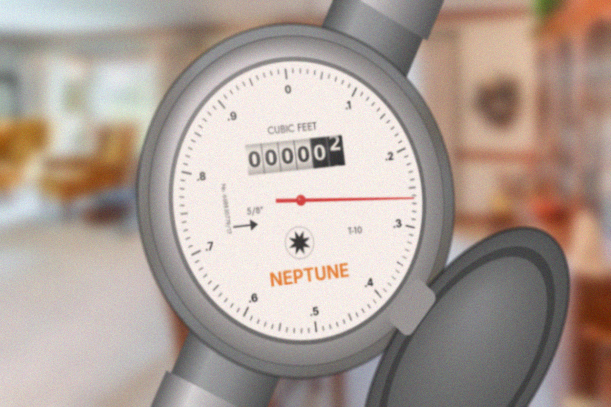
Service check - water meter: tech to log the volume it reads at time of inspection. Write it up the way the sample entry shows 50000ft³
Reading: 2.26ft³
